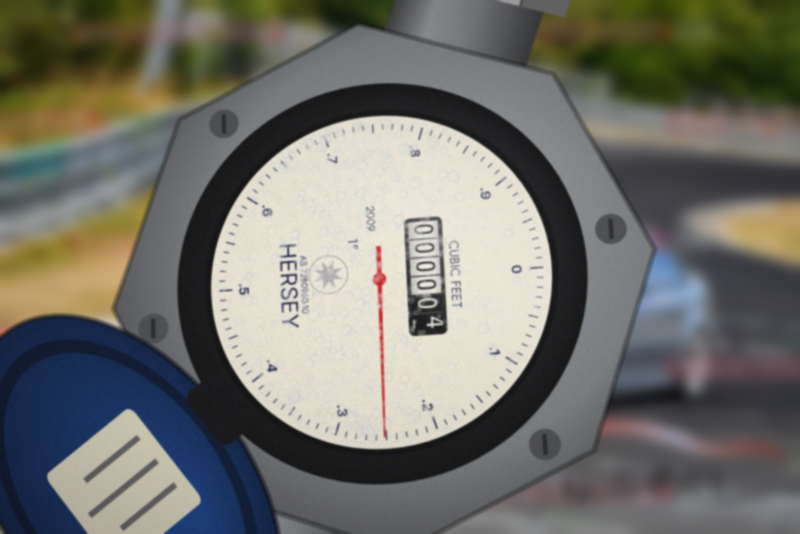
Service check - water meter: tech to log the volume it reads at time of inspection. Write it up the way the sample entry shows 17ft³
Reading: 4.25ft³
